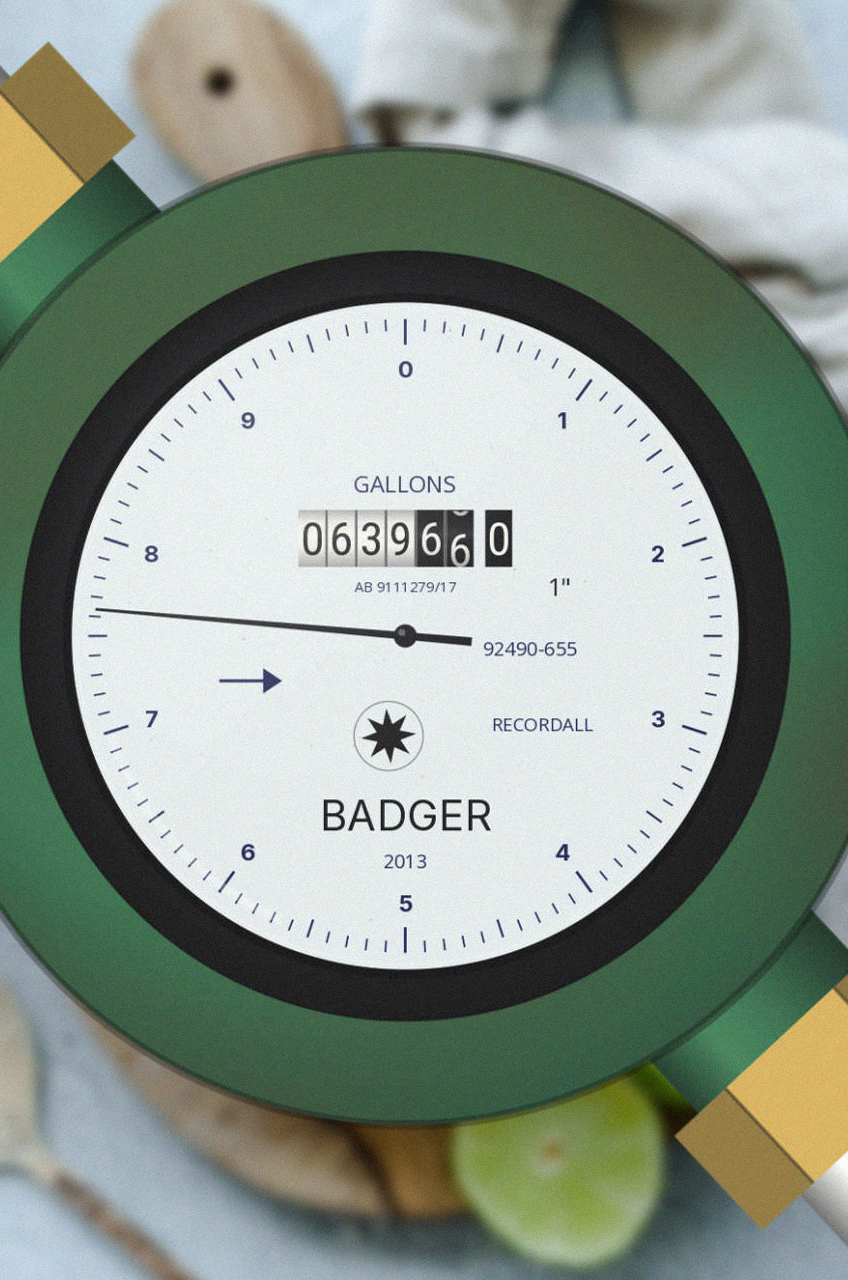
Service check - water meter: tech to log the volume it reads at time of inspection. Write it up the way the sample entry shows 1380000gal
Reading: 639657.6gal
